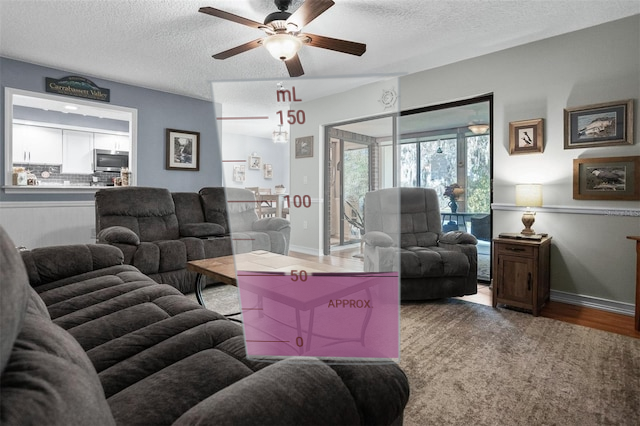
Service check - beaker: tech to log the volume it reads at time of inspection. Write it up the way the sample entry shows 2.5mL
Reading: 50mL
